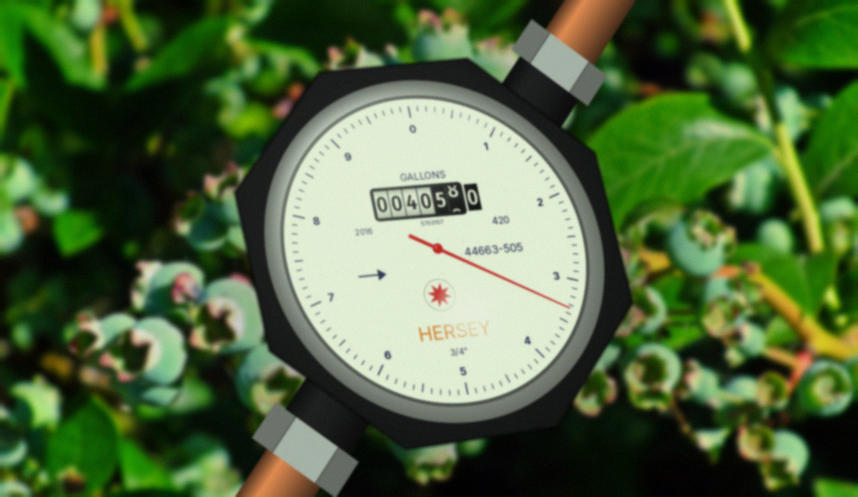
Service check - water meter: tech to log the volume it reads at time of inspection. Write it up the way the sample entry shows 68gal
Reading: 40583.3gal
